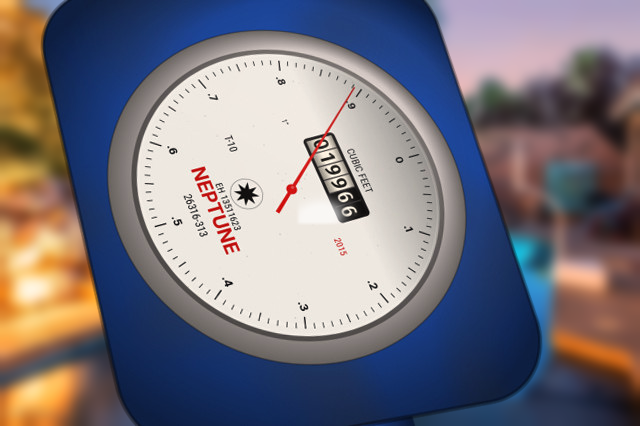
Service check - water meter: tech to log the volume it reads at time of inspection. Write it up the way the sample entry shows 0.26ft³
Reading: 19965.89ft³
